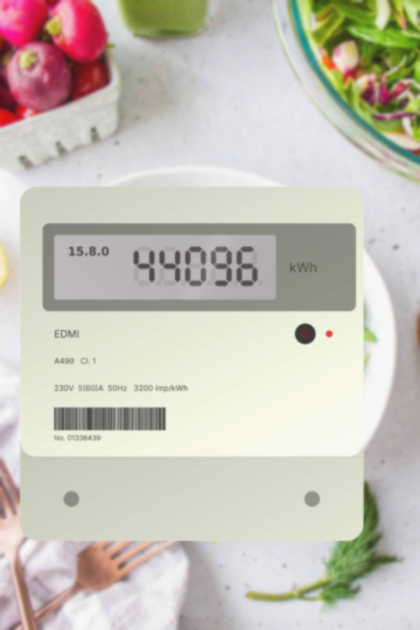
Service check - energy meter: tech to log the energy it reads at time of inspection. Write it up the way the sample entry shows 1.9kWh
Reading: 44096kWh
